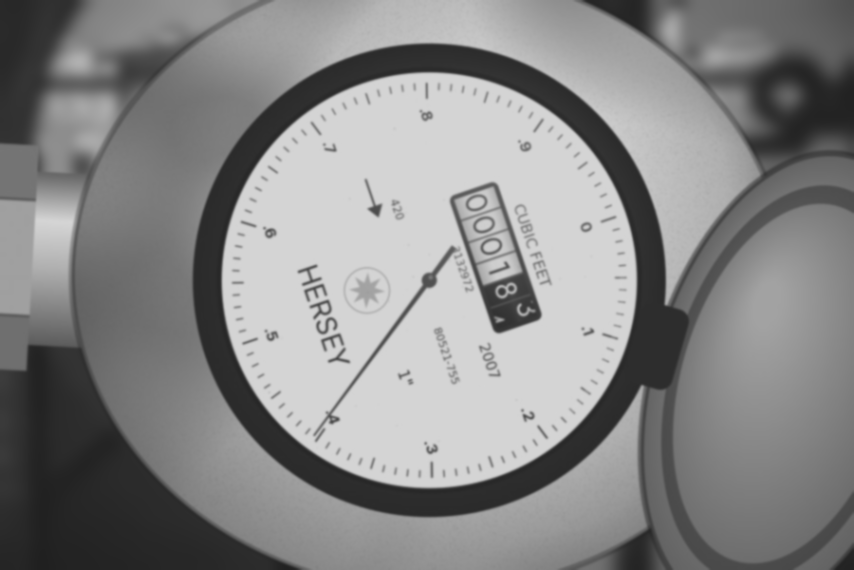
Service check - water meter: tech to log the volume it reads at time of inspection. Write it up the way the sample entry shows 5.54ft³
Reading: 183.40ft³
